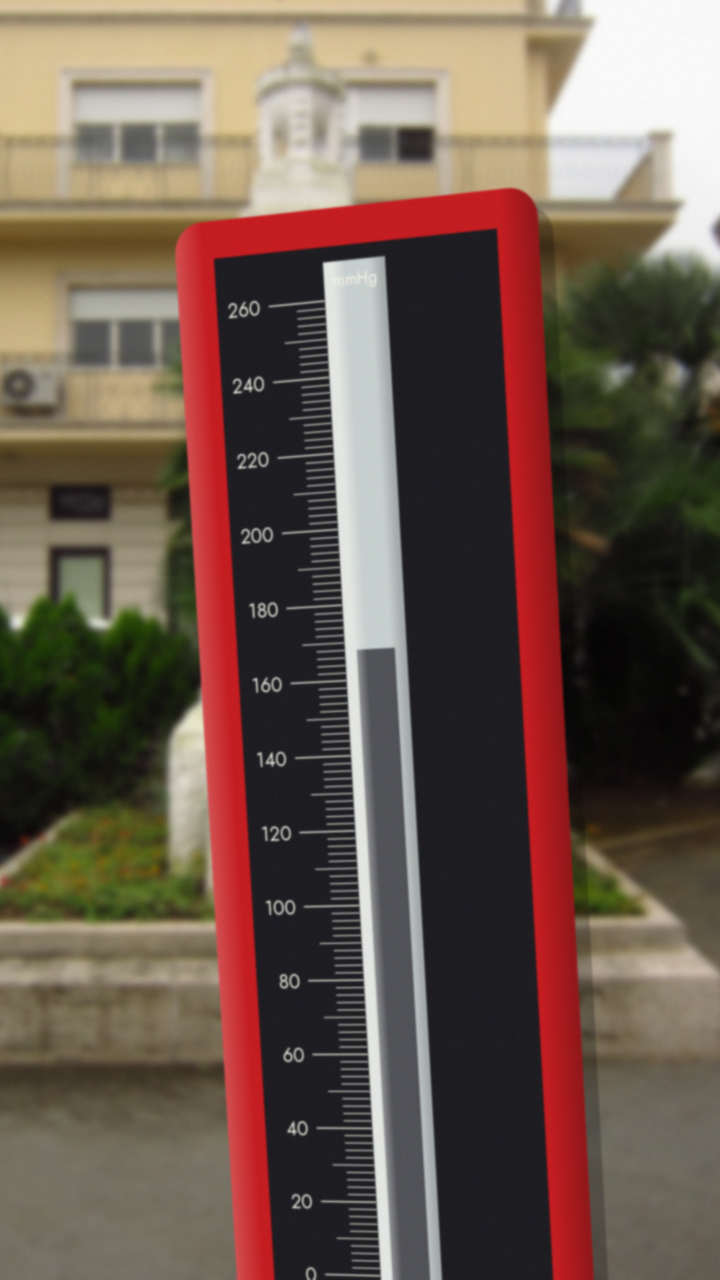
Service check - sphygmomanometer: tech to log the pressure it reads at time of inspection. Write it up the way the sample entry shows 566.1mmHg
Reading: 168mmHg
